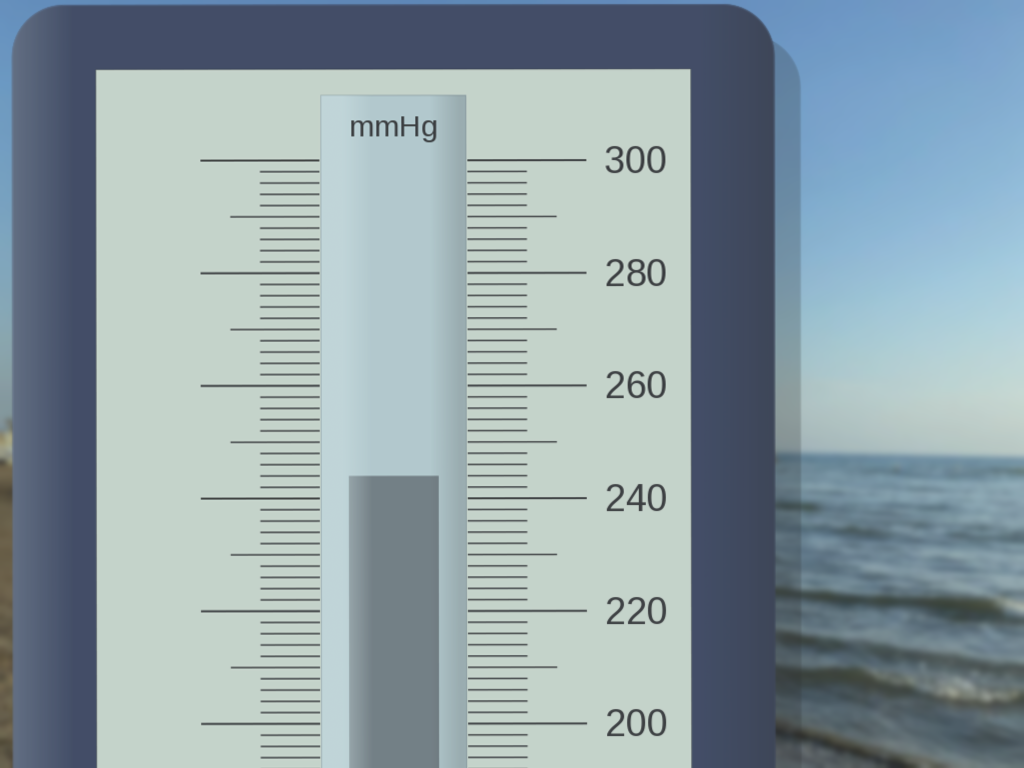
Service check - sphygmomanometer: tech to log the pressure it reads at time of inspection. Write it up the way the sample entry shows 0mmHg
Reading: 244mmHg
